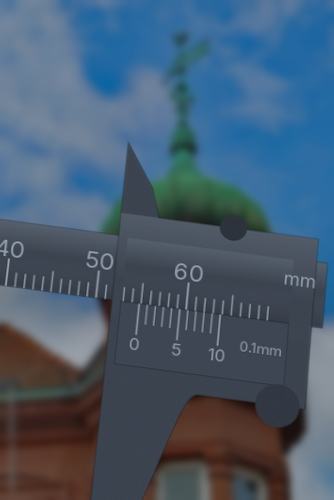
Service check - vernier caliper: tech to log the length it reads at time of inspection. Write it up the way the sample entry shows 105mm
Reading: 54.8mm
